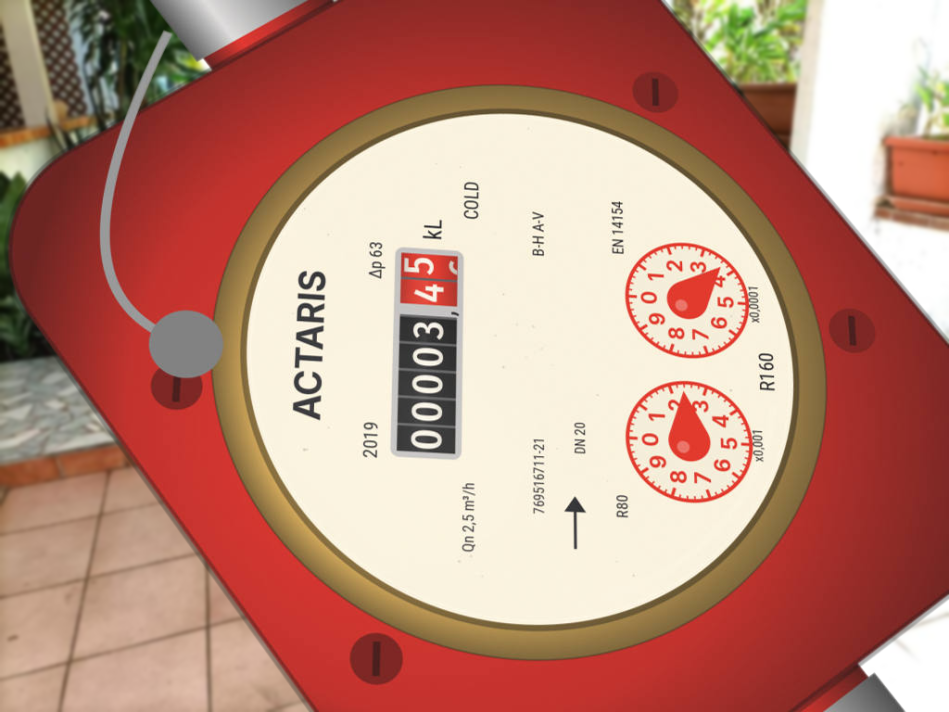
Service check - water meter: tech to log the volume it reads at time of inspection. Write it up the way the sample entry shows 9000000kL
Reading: 3.4523kL
